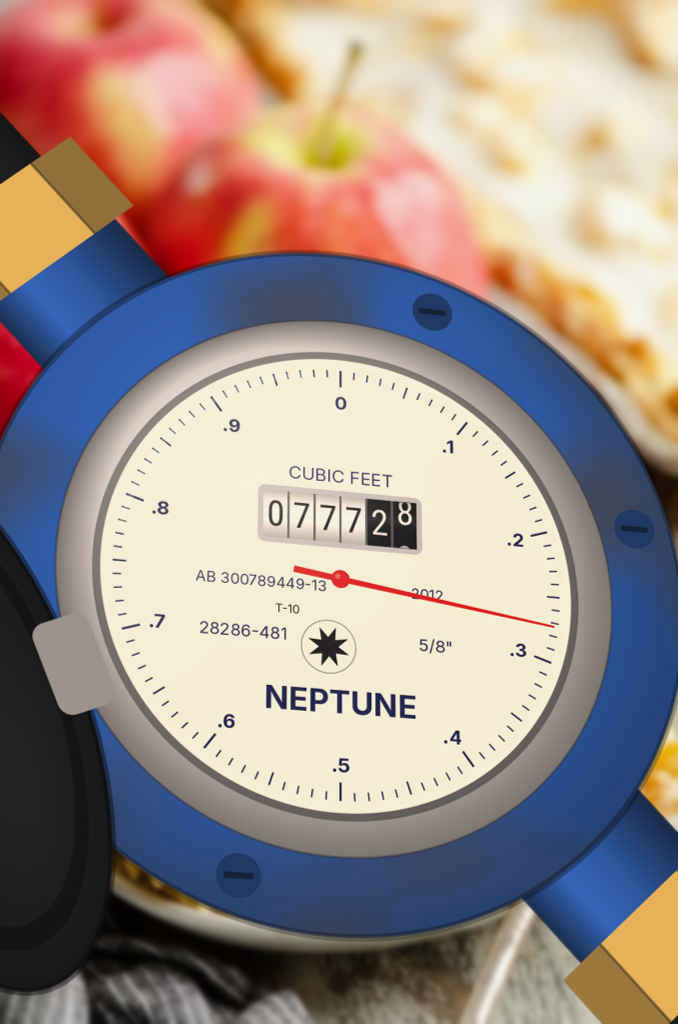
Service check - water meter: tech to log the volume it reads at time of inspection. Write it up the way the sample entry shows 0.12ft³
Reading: 77728.27ft³
